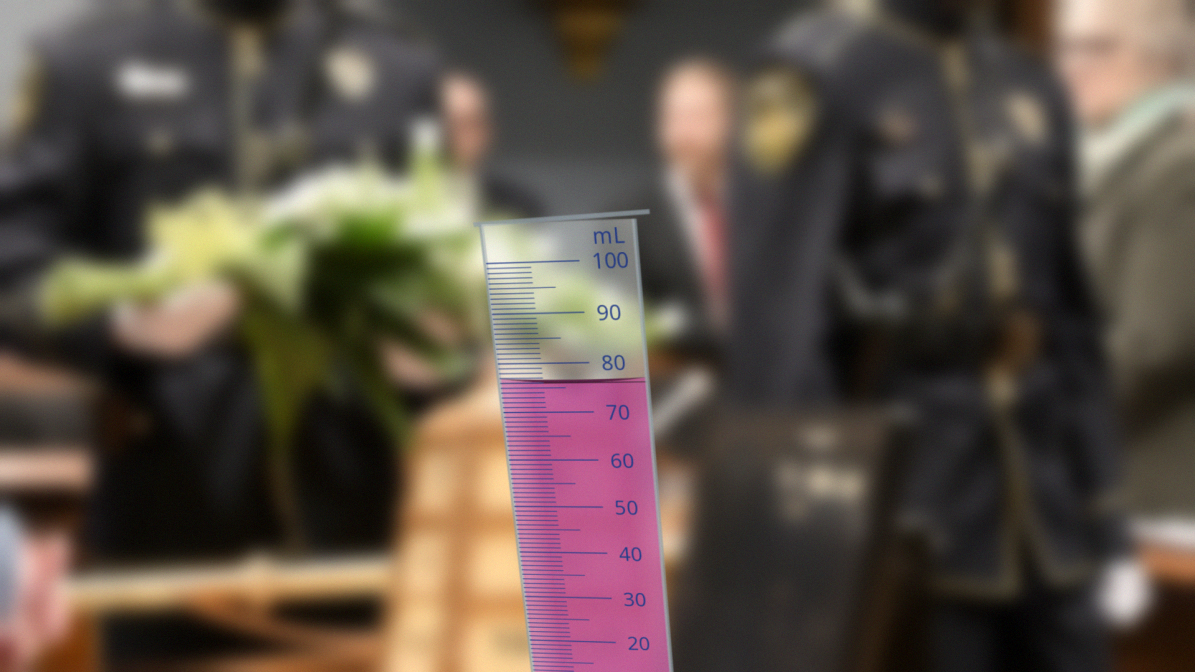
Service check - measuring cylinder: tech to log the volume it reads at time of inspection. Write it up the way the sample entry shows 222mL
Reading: 76mL
